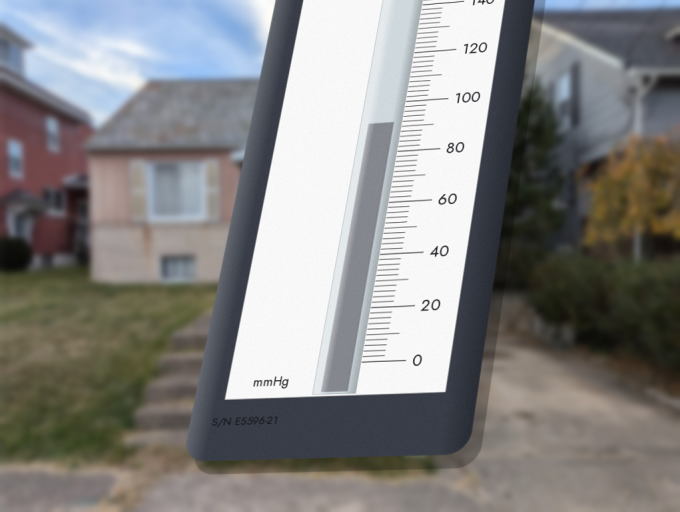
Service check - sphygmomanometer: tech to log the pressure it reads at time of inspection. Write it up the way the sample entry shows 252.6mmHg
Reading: 92mmHg
